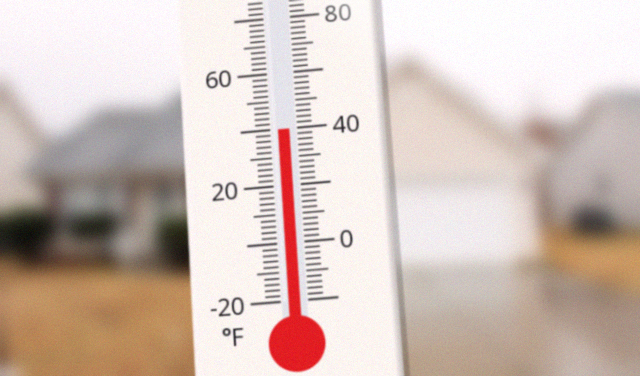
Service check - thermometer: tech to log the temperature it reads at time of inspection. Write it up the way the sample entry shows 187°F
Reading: 40°F
